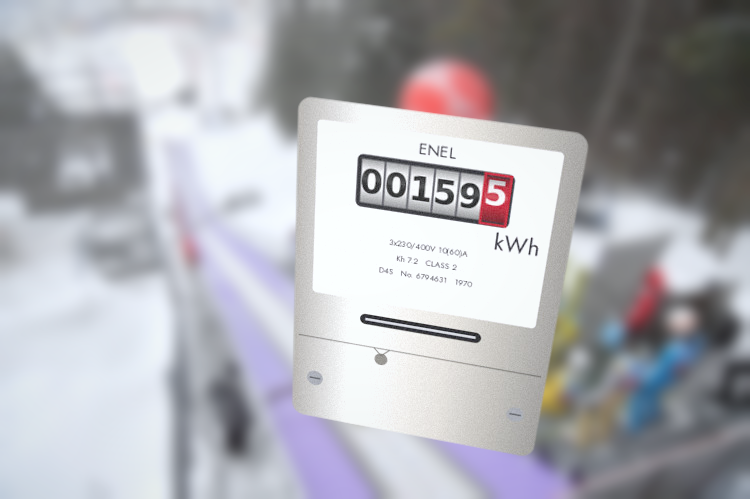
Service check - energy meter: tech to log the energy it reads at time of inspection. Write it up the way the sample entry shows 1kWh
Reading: 159.5kWh
